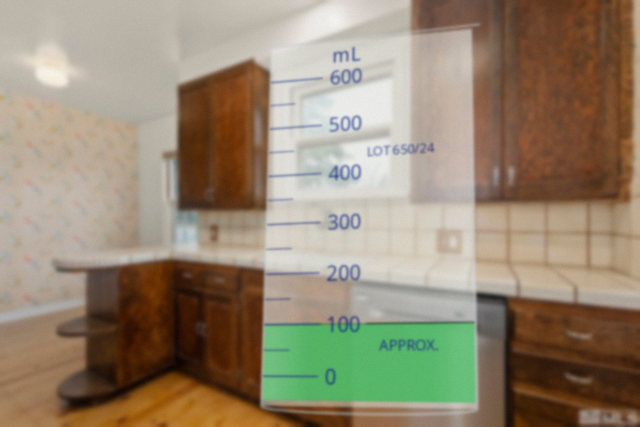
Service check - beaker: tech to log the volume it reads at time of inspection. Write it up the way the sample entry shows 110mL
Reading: 100mL
